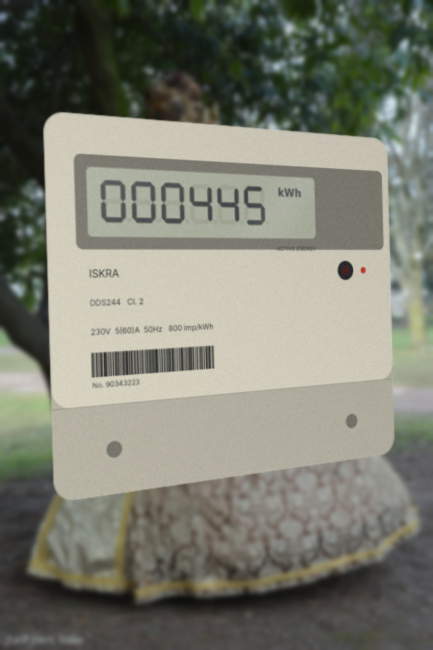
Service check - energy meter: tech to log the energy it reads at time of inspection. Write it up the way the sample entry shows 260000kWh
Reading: 445kWh
